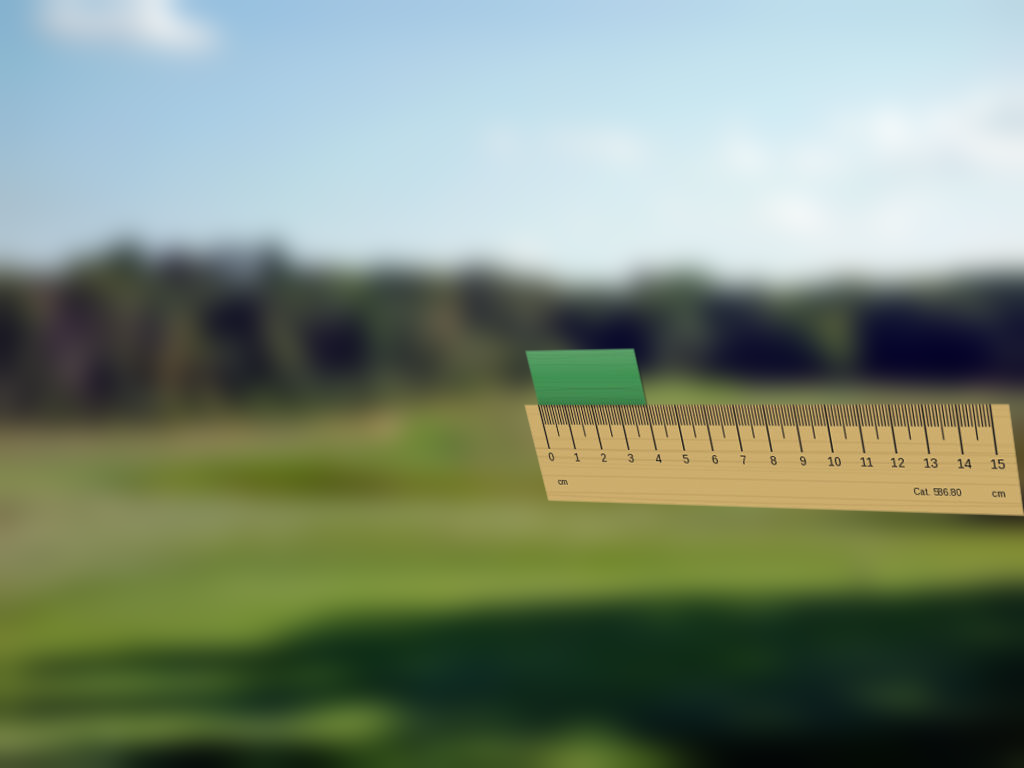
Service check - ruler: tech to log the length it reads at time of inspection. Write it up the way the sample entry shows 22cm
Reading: 4cm
